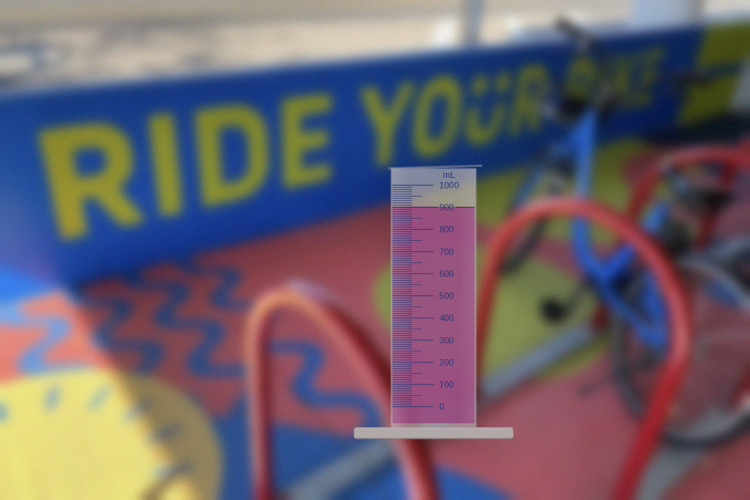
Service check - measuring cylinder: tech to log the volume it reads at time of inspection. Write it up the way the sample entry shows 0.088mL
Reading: 900mL
